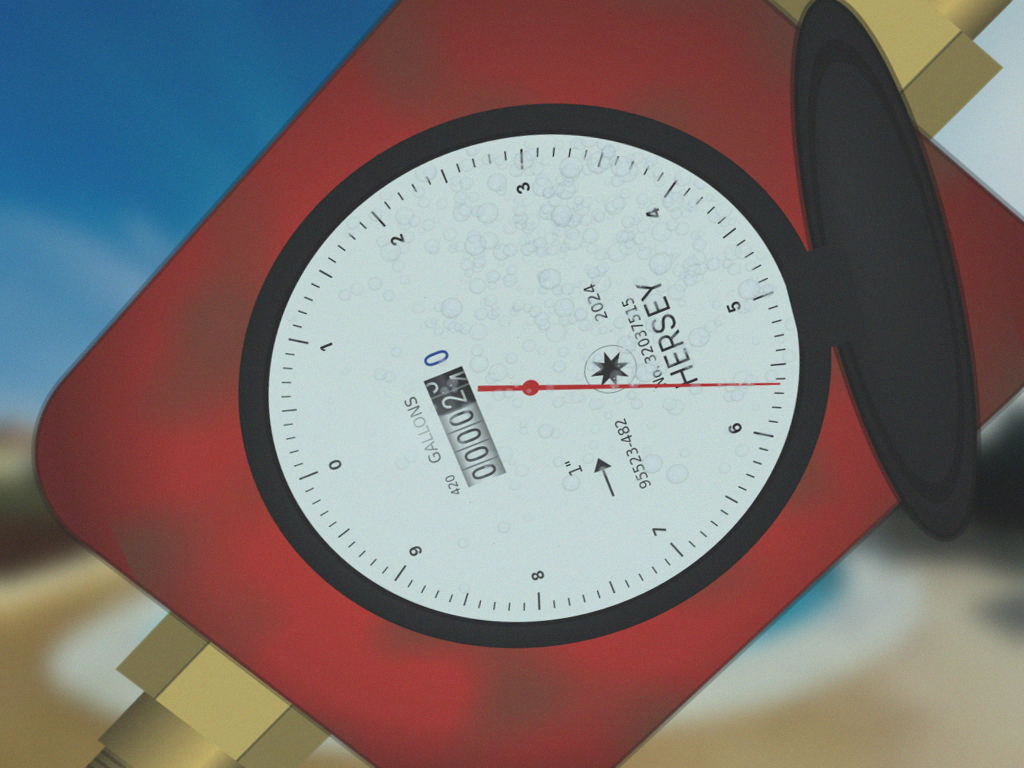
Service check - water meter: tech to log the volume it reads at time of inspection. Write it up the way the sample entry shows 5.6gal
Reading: 235.6gal
